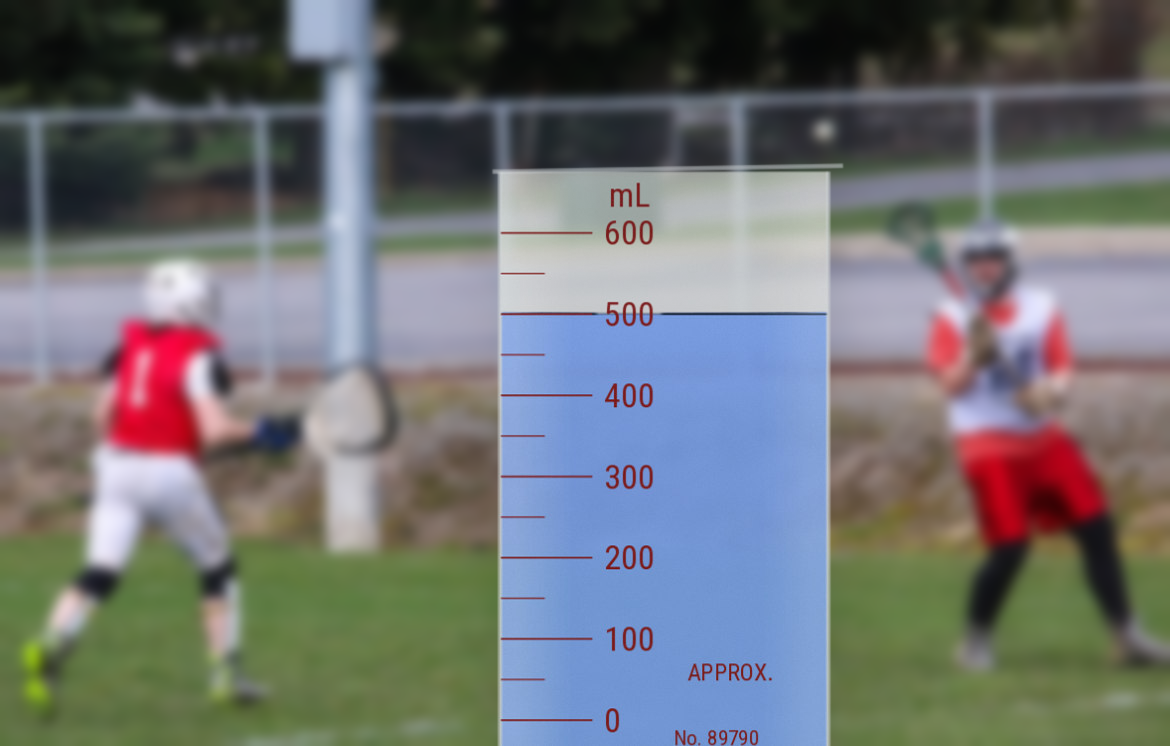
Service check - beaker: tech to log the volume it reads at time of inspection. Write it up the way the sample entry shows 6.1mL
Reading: 500mL
